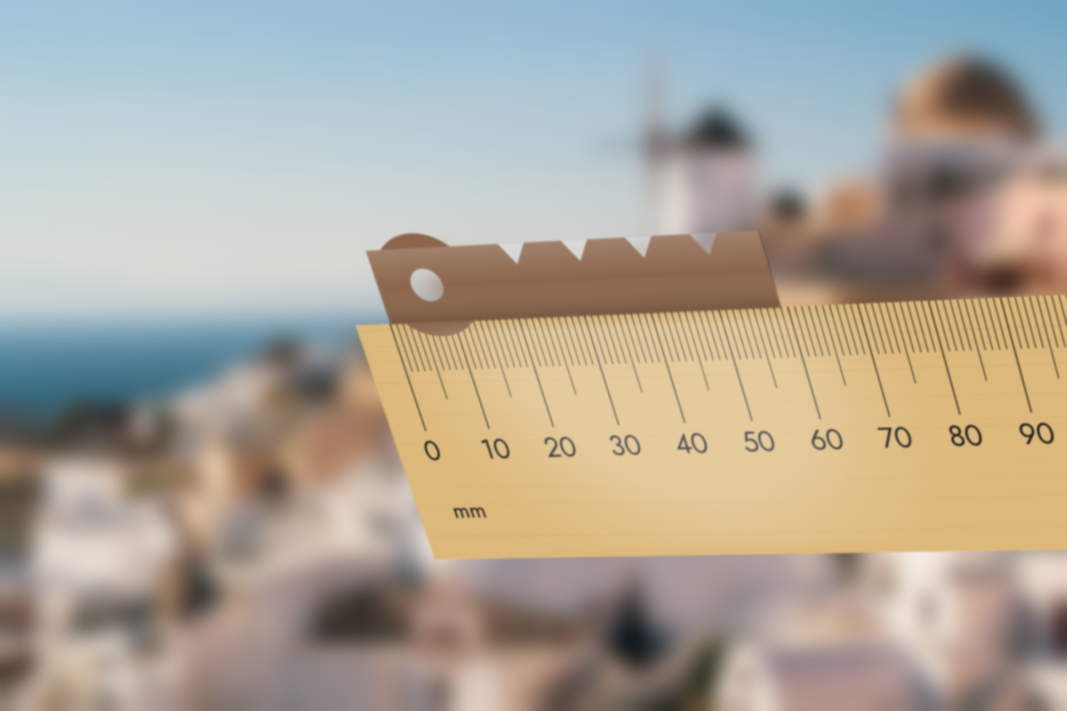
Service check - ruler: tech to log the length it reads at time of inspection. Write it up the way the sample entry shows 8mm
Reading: 59mm
